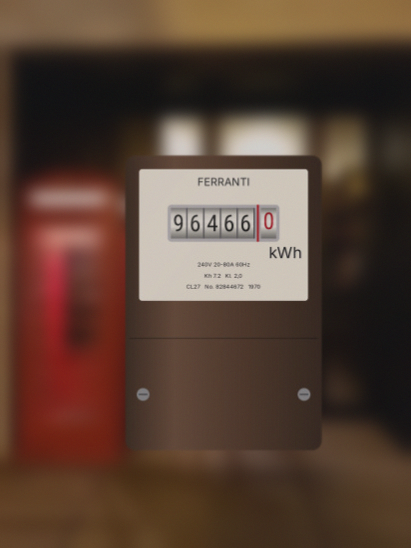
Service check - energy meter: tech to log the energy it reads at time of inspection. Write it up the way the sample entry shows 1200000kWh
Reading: 96466.0kWh
